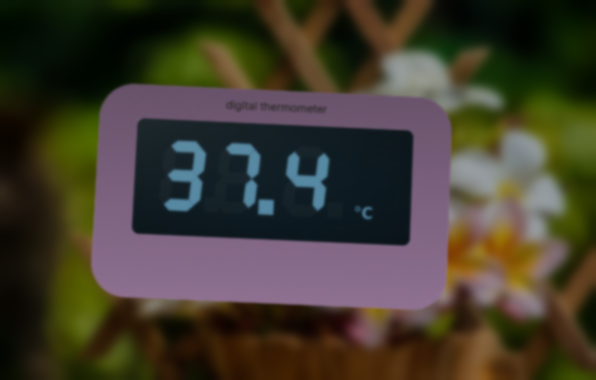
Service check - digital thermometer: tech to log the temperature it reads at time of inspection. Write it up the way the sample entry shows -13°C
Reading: 37.4°C
